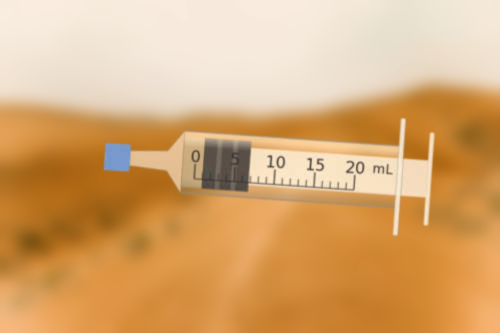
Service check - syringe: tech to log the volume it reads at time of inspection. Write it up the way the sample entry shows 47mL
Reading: 1mL
